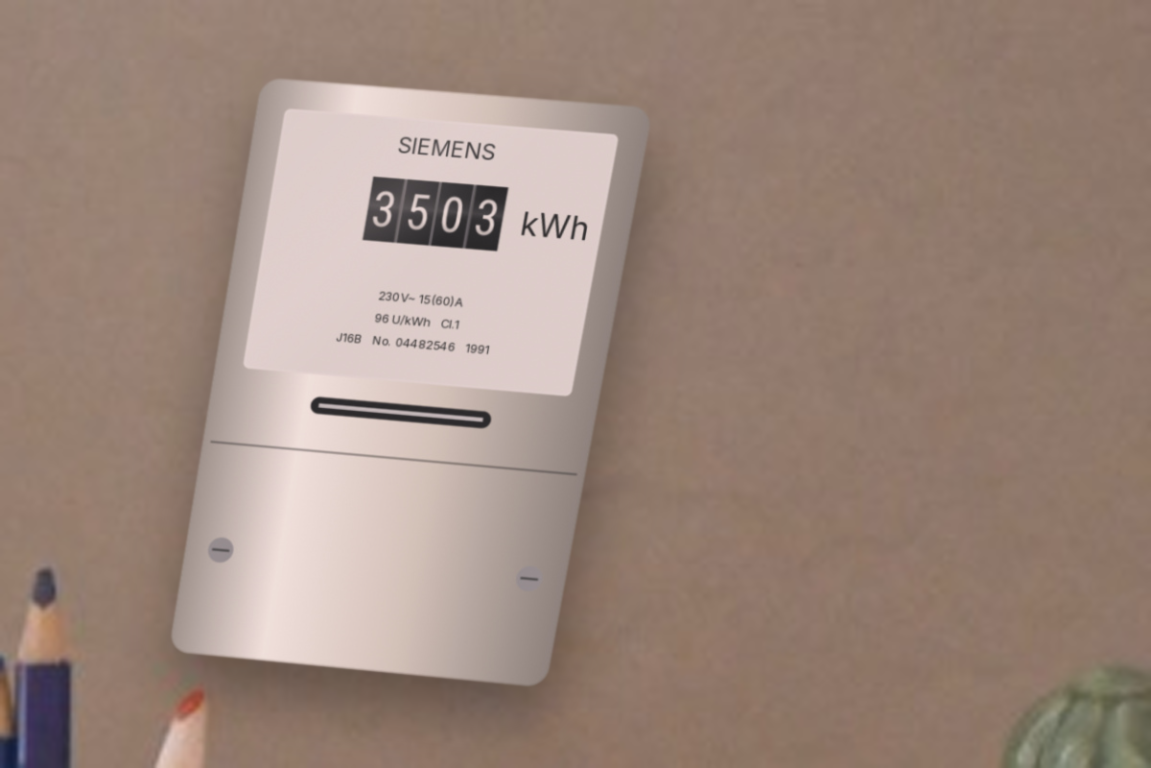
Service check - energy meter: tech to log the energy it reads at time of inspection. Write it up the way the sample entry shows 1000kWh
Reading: 3503kWh
